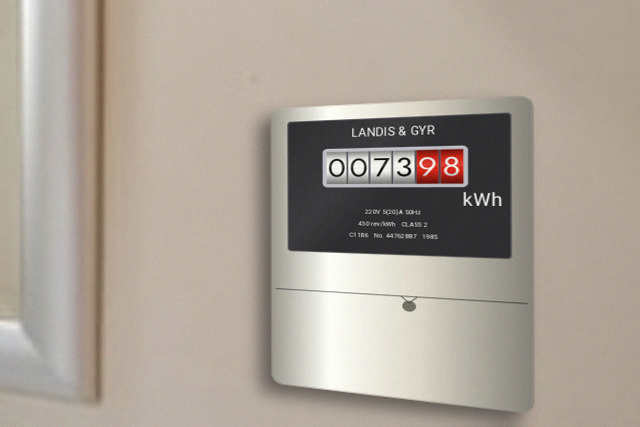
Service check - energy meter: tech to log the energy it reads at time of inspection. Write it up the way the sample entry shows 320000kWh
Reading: 73.98kWh
